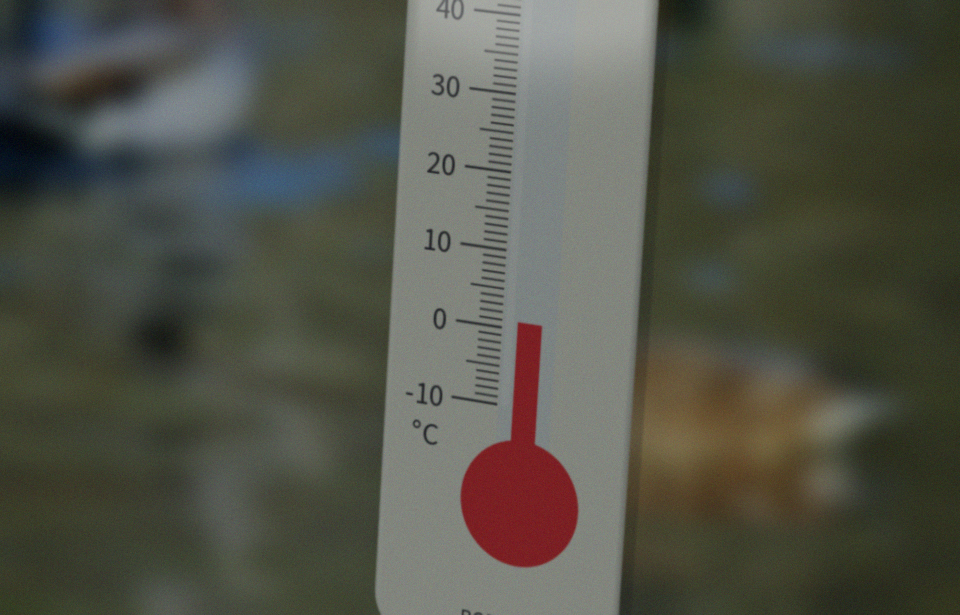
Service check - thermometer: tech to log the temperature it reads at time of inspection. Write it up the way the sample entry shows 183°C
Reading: 1°C
